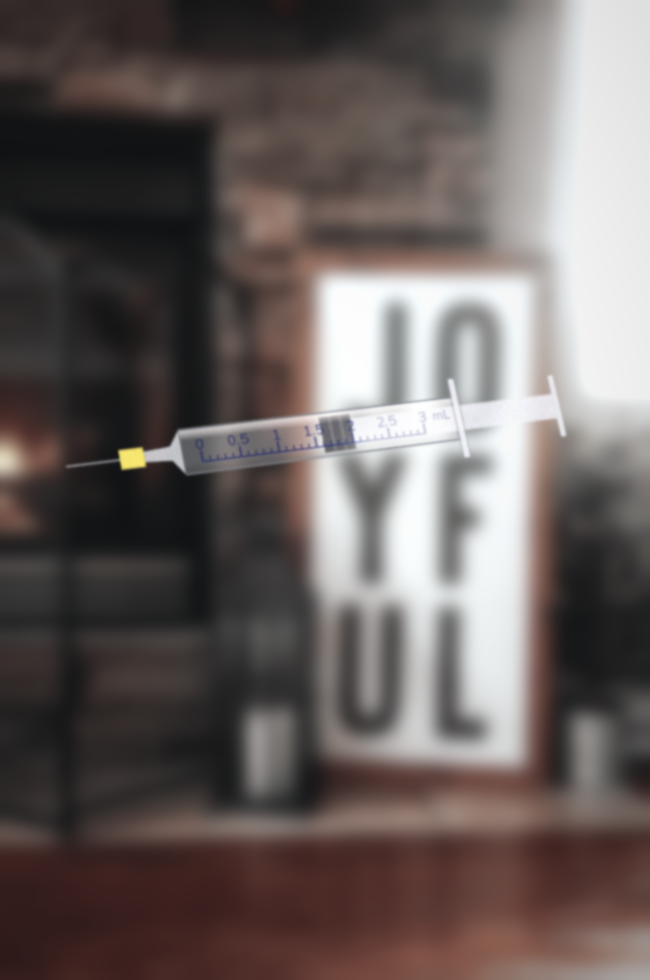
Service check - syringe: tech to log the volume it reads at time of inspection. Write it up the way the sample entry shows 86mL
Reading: 1.6mL
